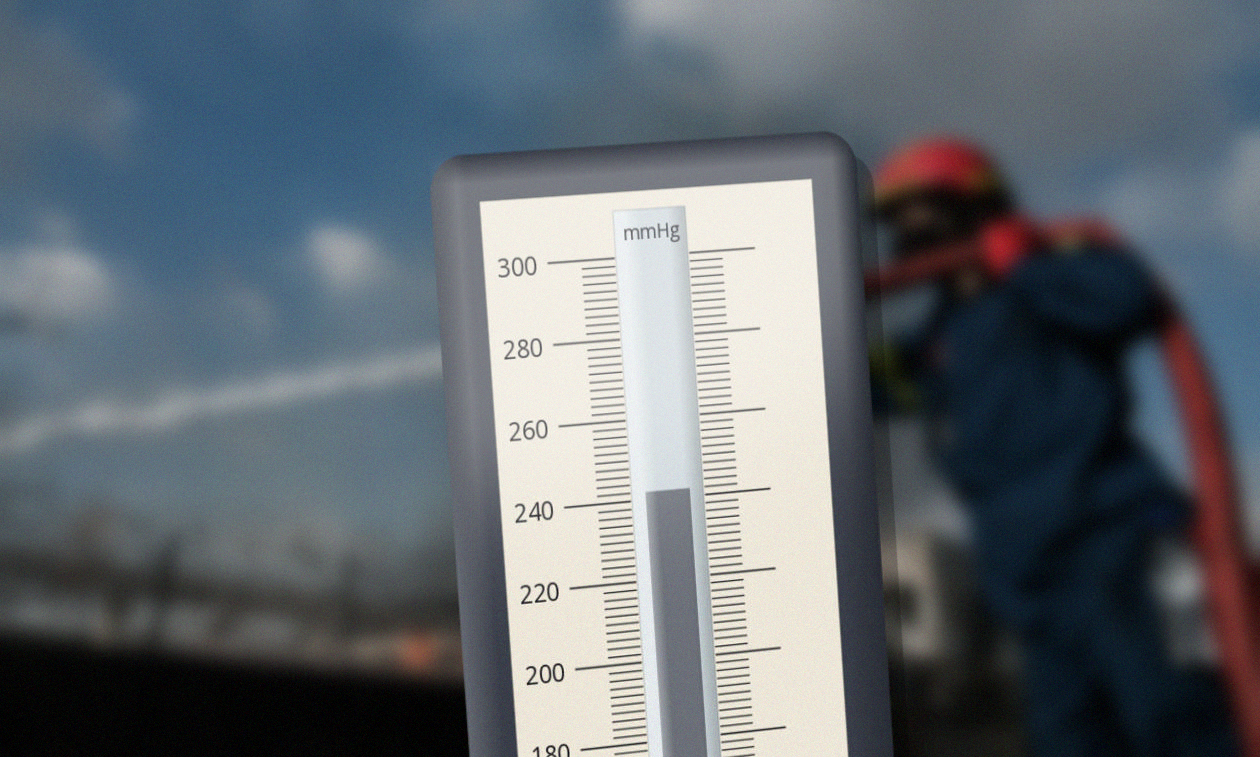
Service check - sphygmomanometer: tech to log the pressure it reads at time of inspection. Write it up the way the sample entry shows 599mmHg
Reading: 242mmHg
